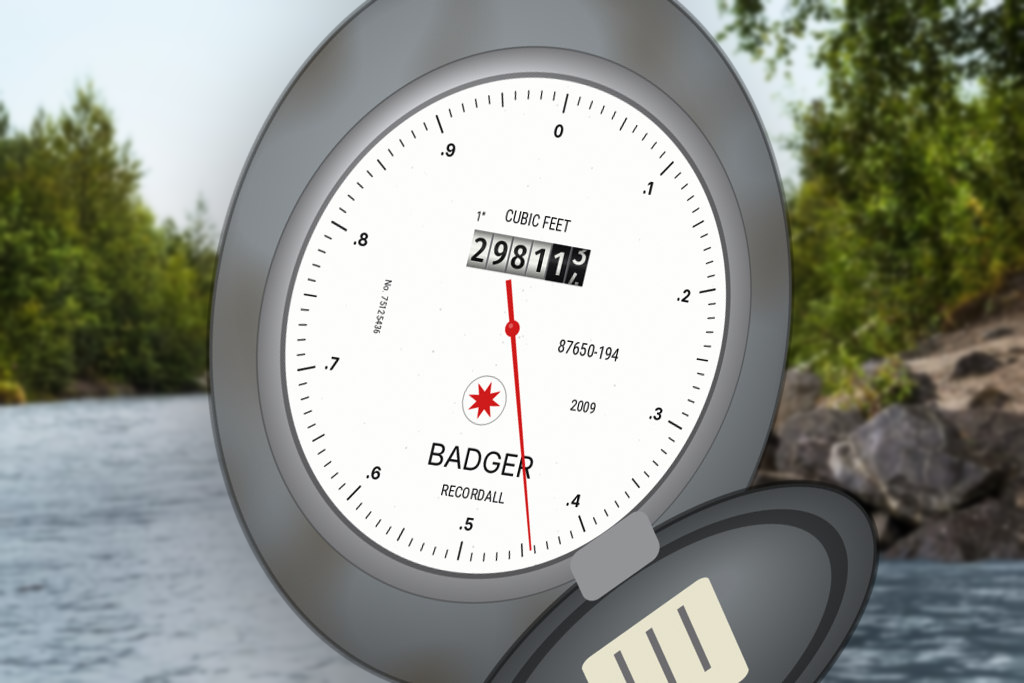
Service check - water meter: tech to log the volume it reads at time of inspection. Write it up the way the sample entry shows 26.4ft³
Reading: 298113.44ft³
